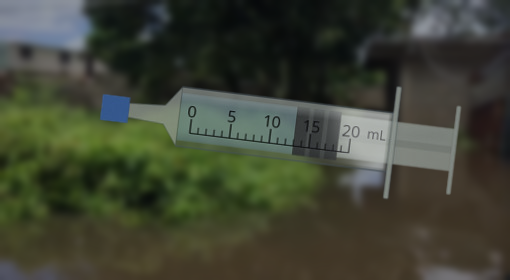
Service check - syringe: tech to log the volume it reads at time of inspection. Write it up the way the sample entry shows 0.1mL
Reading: 13mL
